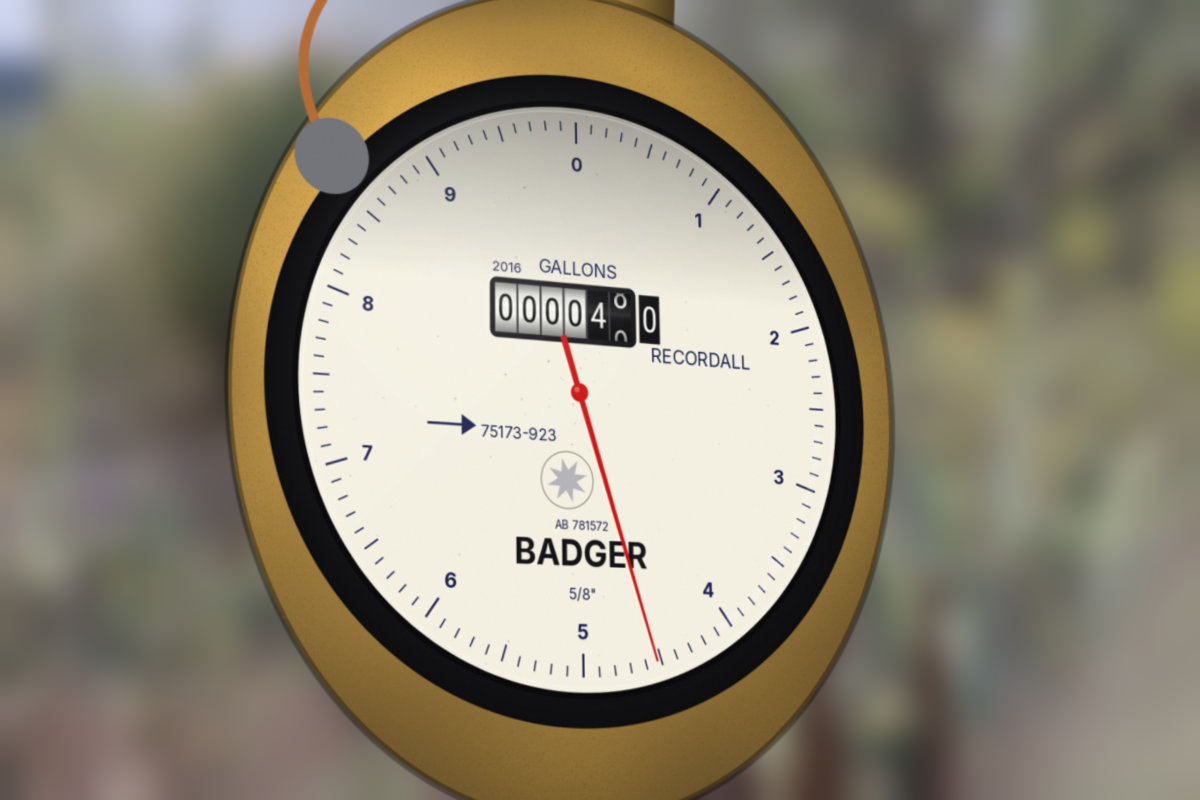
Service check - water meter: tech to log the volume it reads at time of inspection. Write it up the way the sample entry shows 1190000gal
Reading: 484.5gal
